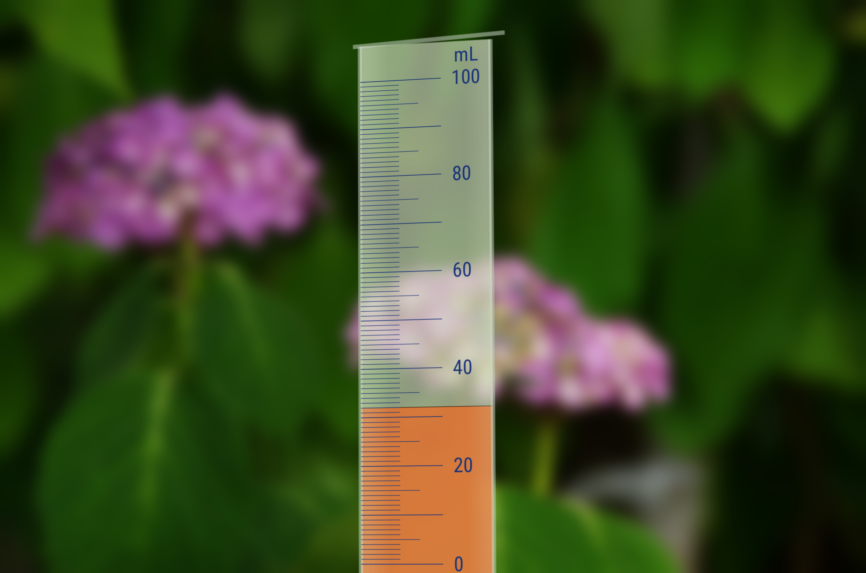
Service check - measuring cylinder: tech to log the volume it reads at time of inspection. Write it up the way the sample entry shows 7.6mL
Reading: 32mL
